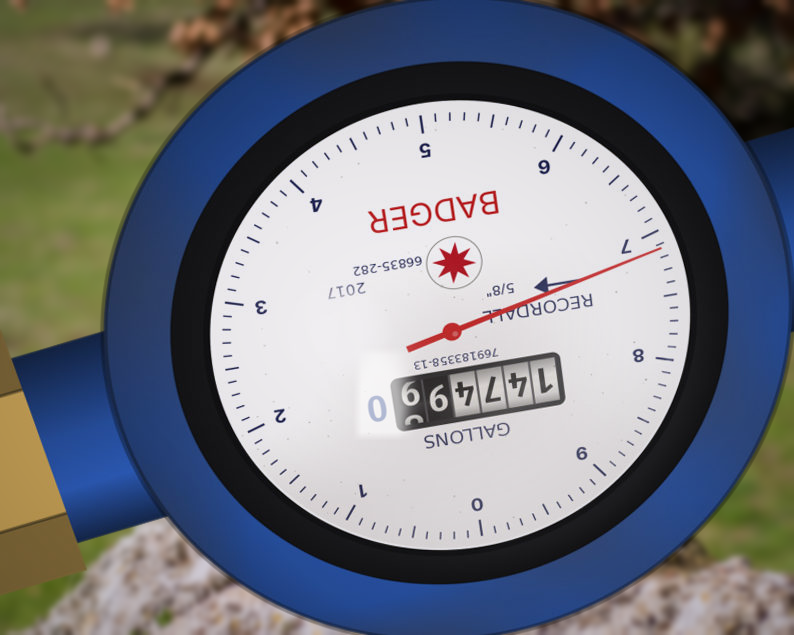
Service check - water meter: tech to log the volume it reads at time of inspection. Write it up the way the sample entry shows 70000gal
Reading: 1474987.1gal
